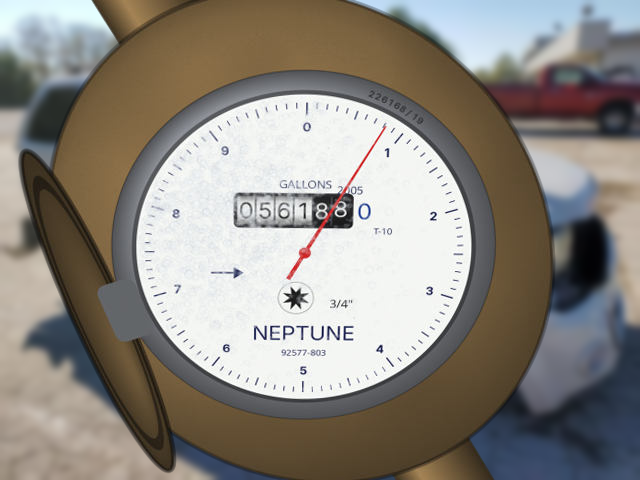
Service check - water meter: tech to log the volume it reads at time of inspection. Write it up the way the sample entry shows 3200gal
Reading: 561880.8gal
